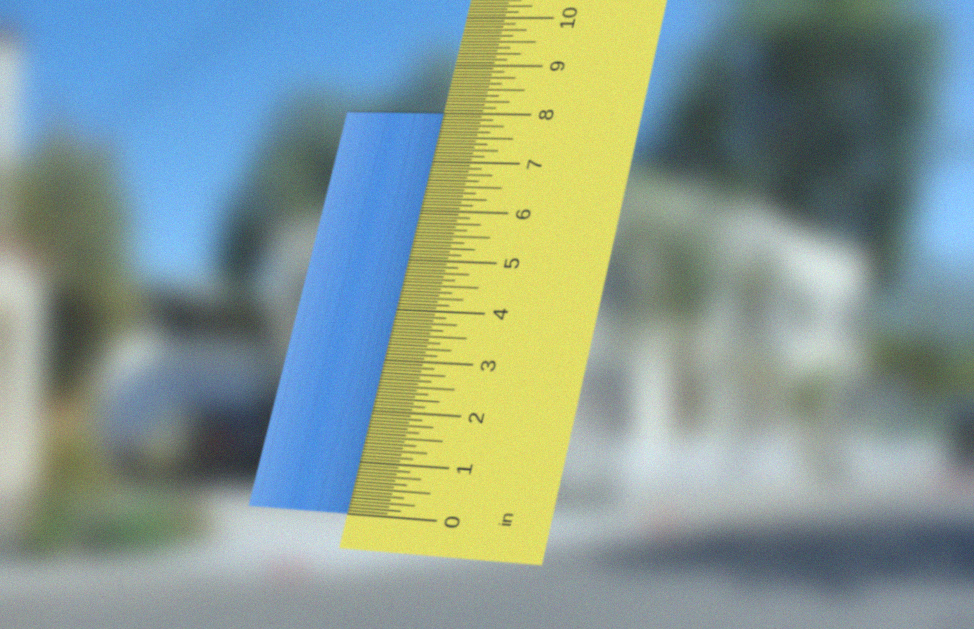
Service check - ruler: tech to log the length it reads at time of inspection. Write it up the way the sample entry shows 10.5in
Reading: 8in
